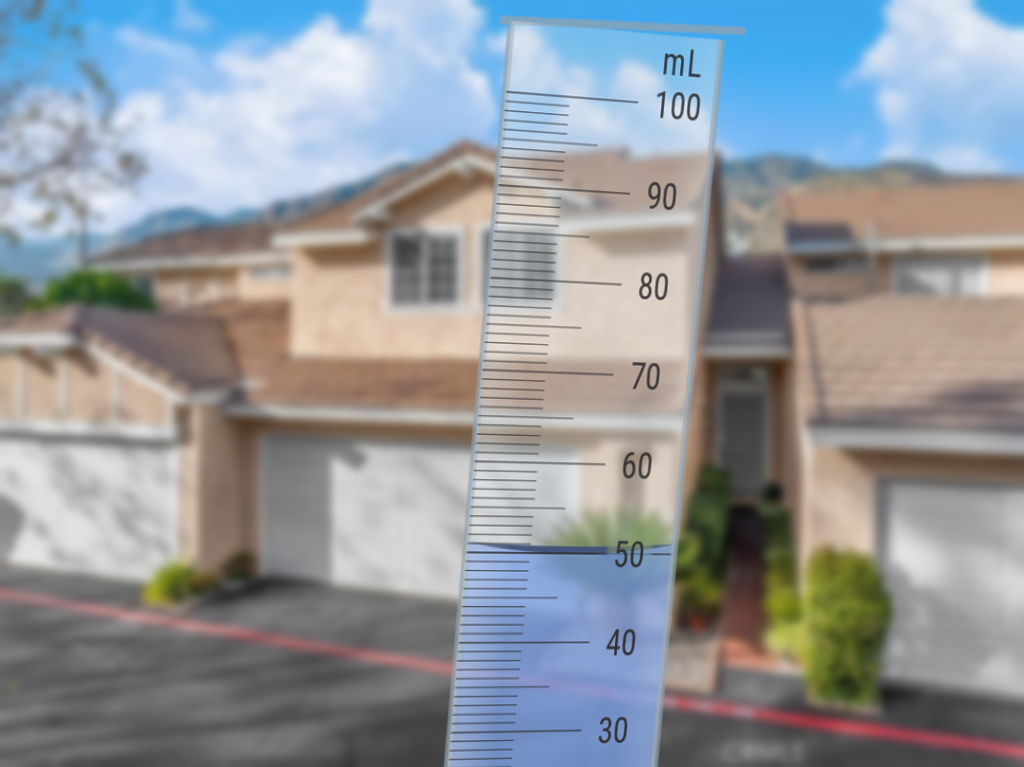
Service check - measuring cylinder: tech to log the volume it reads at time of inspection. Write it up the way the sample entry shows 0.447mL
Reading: 50mL
